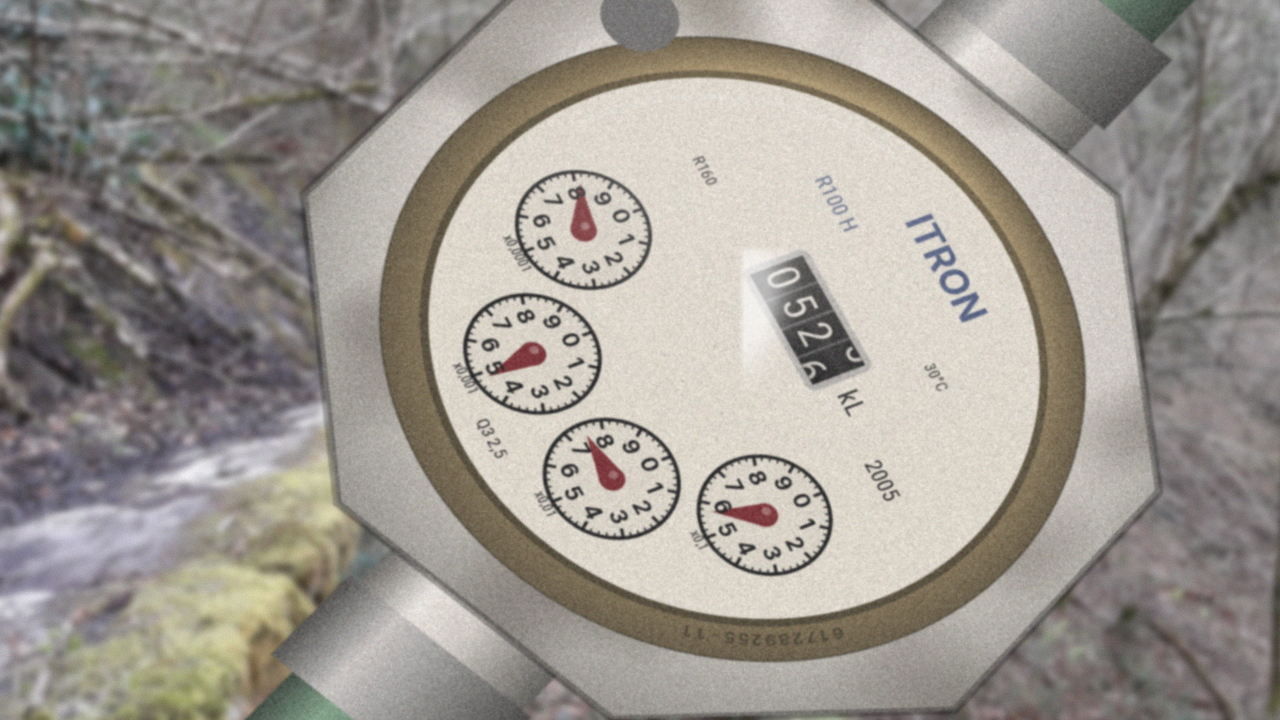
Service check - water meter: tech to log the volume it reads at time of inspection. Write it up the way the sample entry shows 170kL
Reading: 525.5748kL
